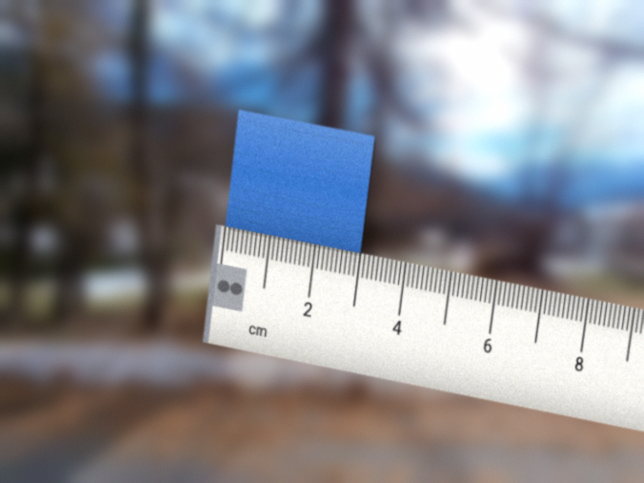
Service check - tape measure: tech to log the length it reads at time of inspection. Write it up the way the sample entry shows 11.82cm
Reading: 3cm
